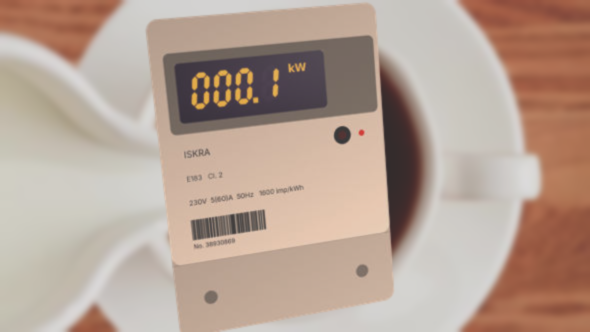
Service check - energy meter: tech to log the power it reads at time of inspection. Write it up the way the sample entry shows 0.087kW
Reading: 0.1kW
